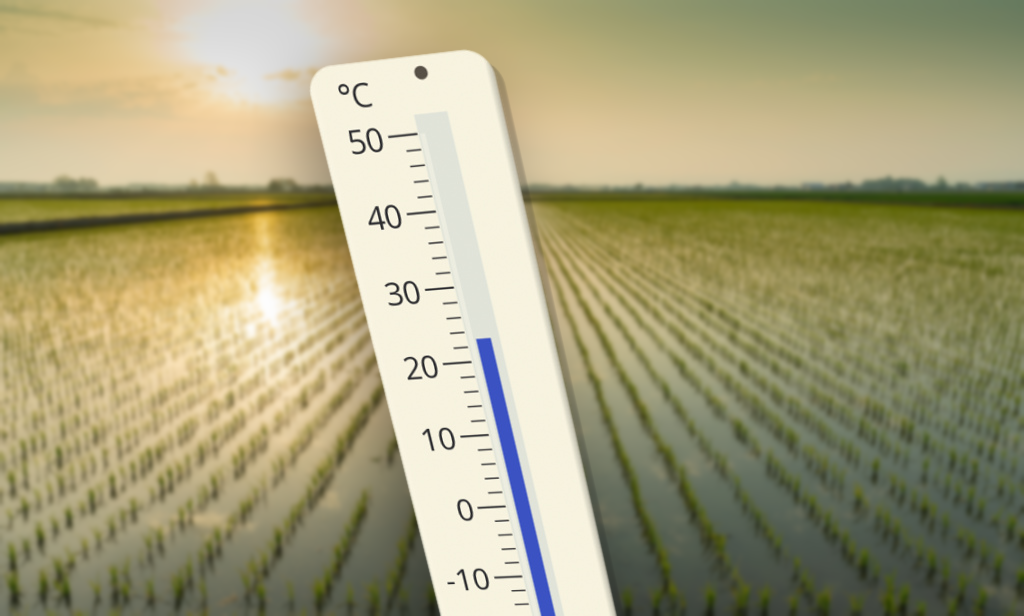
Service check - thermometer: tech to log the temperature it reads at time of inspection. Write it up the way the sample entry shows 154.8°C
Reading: 23°C
